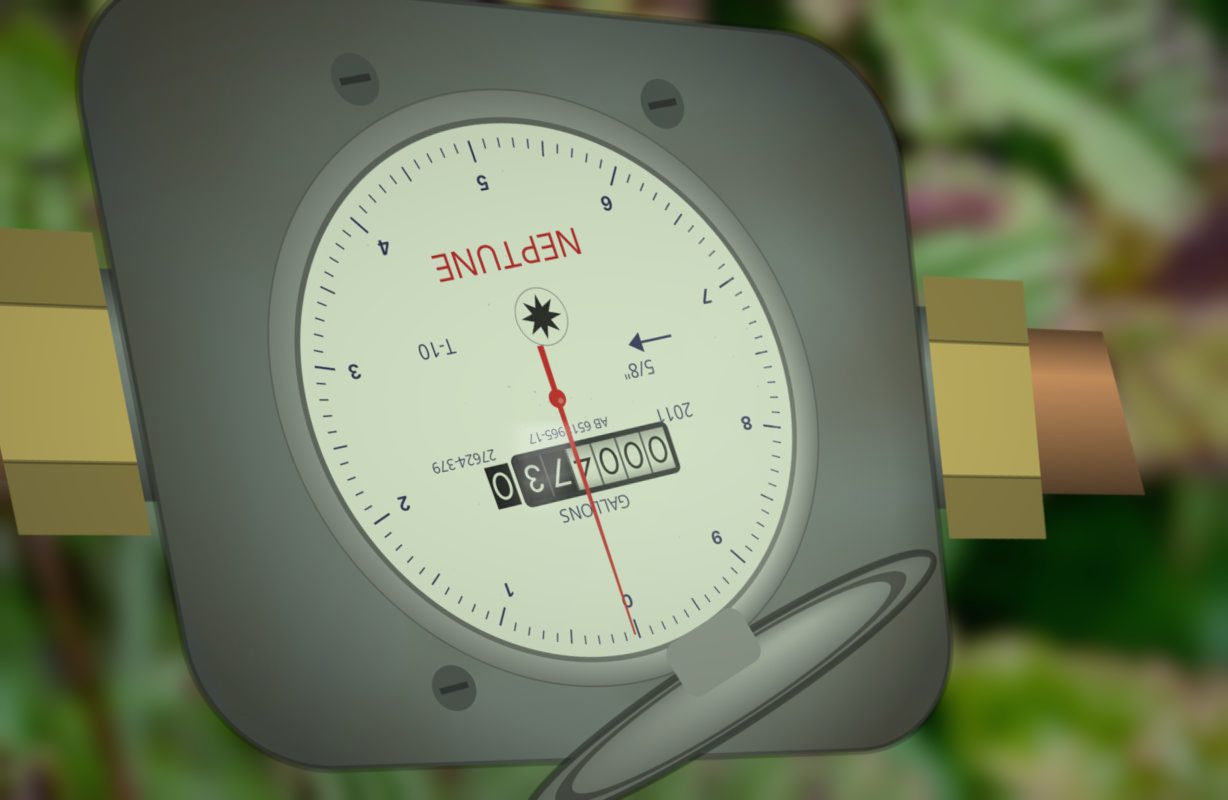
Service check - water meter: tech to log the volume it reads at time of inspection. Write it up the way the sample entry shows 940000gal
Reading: 4730.0gal
